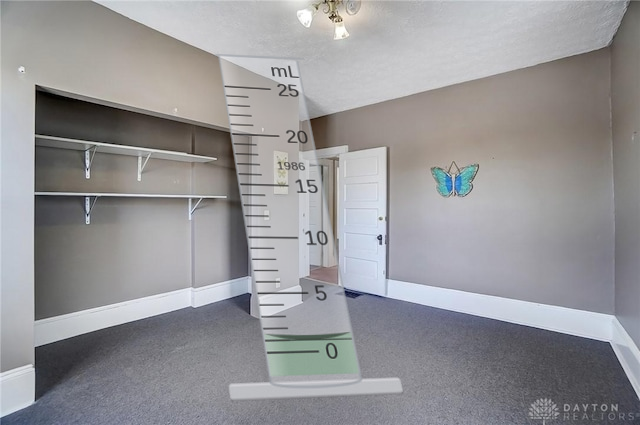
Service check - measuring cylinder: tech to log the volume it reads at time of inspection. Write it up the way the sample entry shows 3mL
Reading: 1mL
